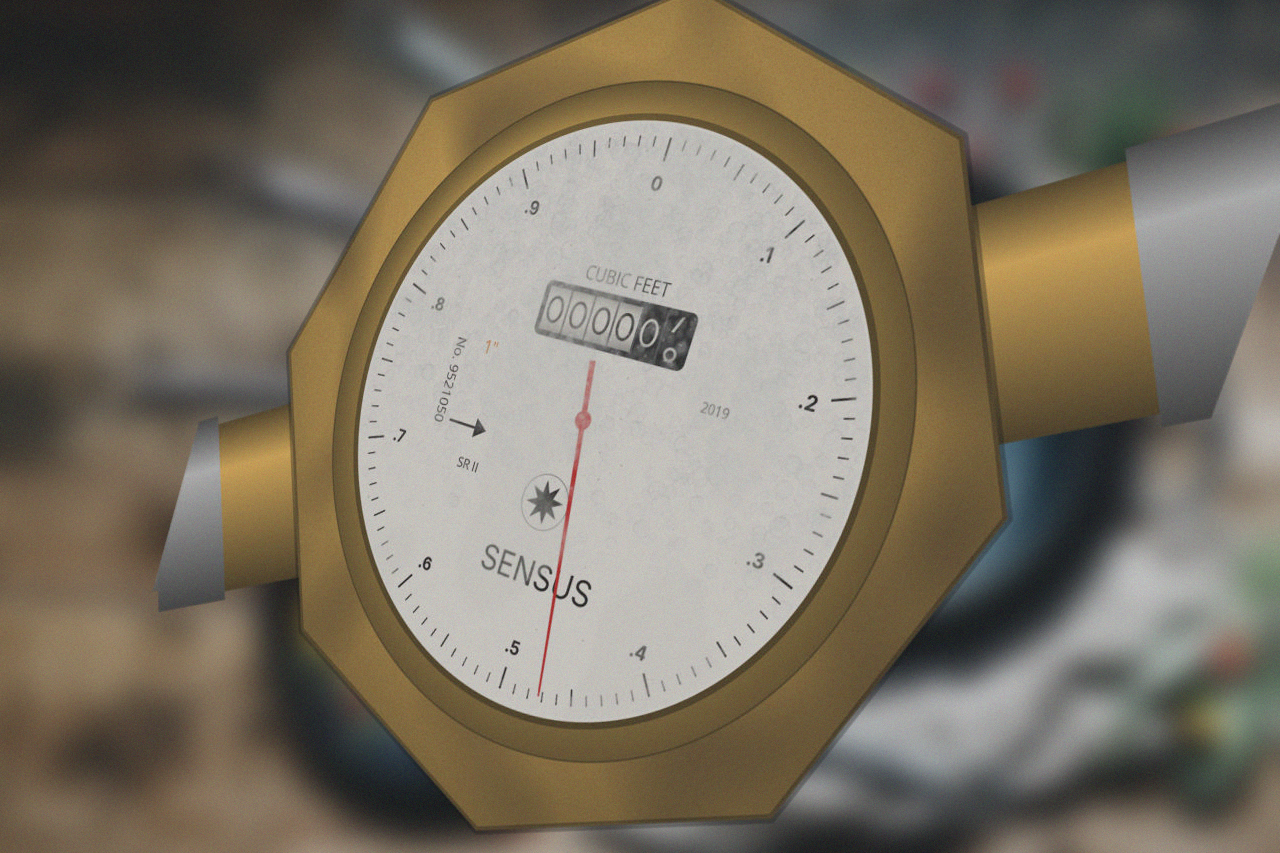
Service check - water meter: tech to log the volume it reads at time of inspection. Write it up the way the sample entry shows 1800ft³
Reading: 7.47ft³
